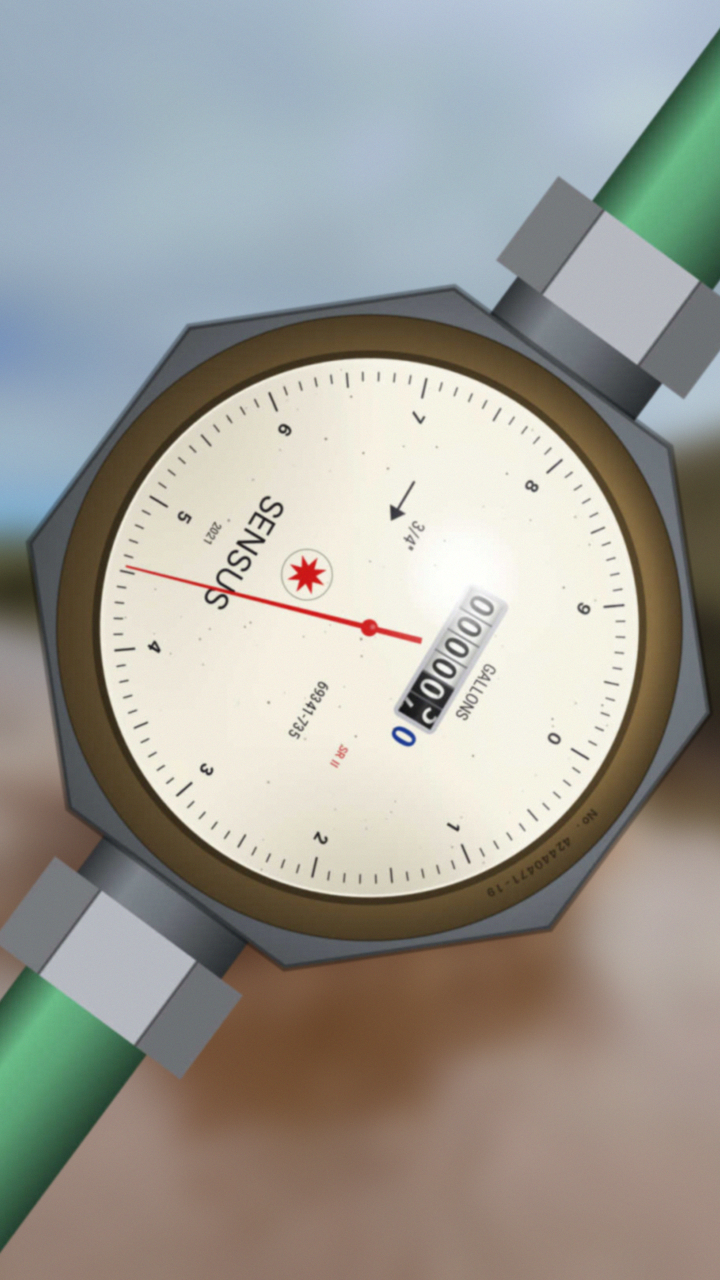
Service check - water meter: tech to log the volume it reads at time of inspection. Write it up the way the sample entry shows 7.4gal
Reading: 34.5gal
